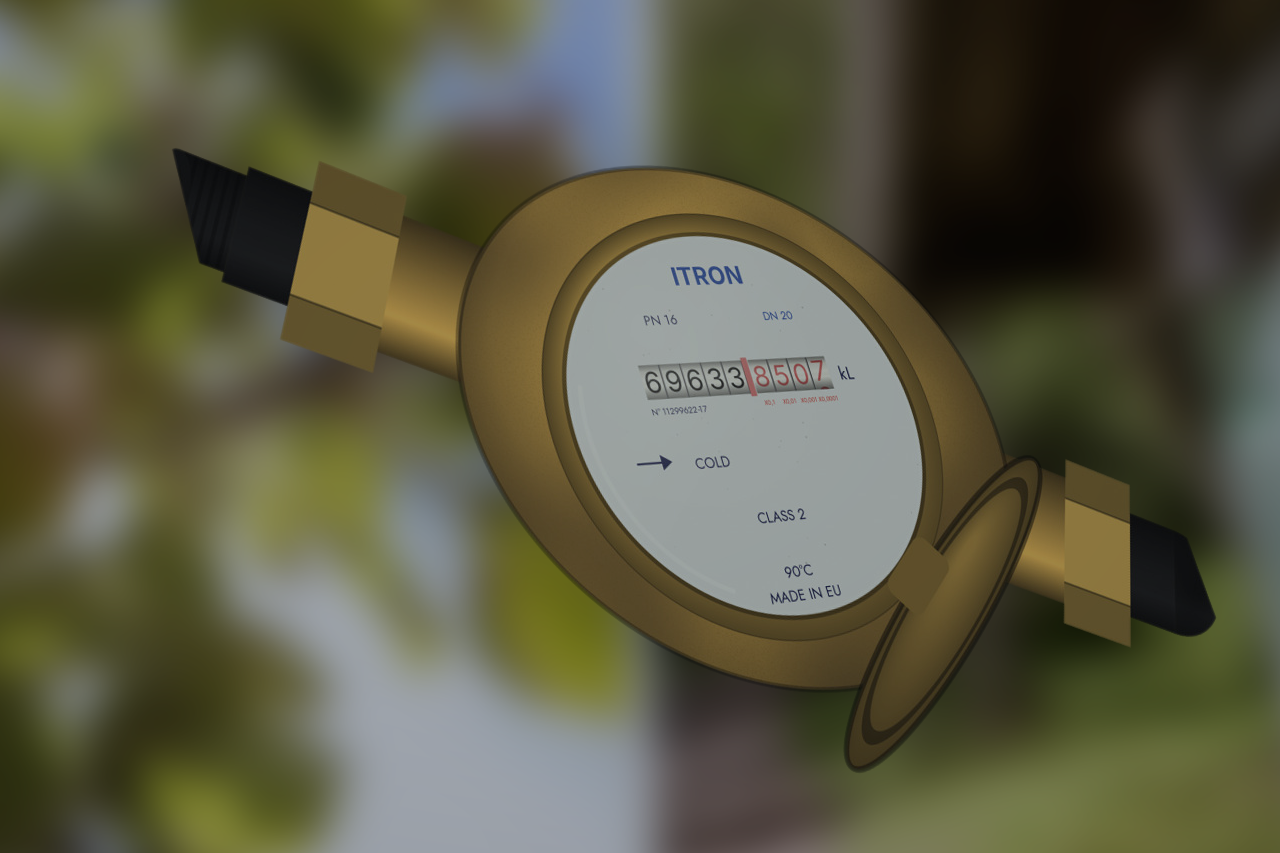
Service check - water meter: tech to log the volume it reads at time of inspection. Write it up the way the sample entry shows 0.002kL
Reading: 69633.8507kL
